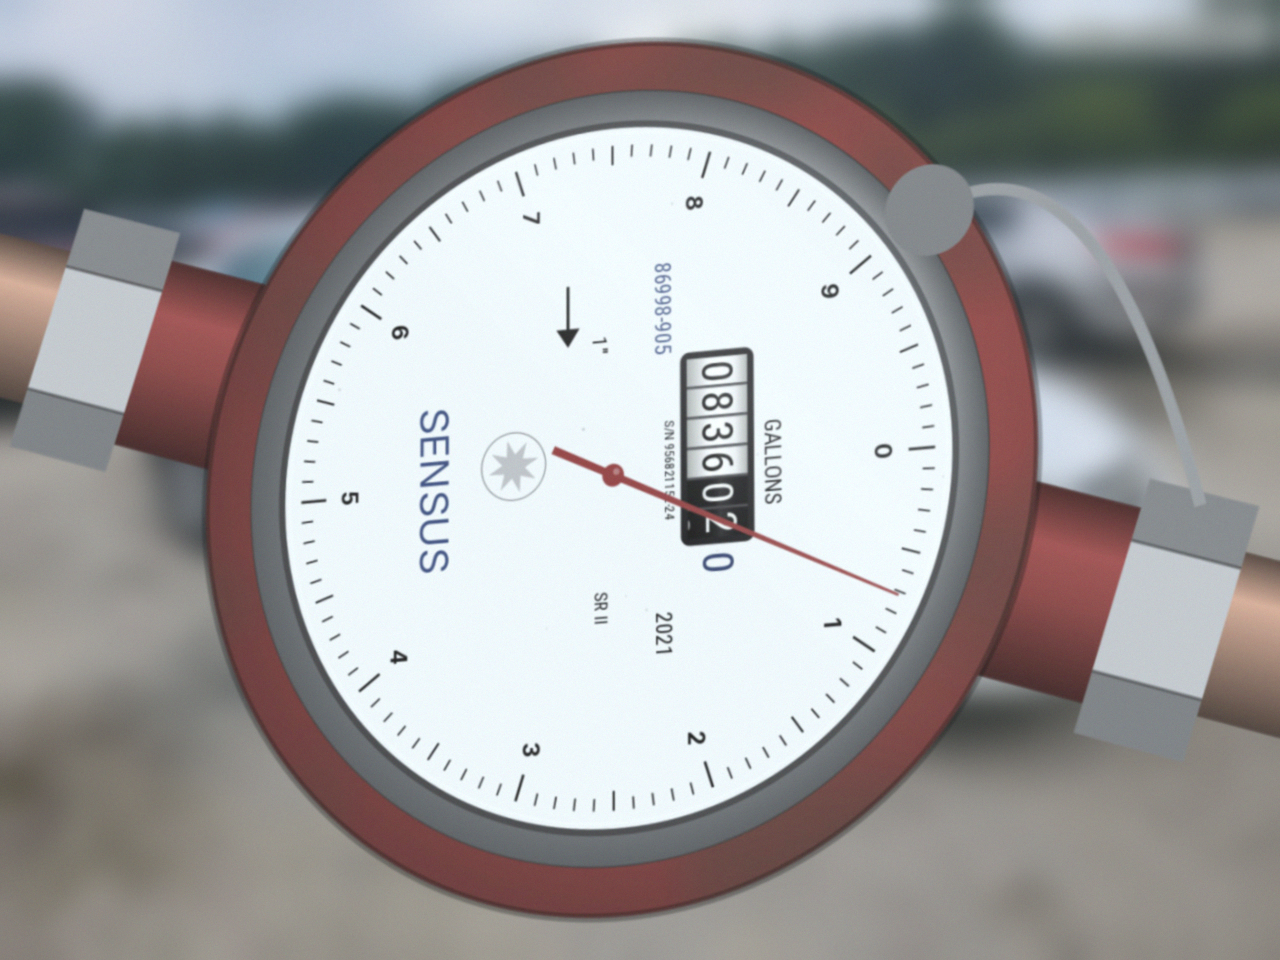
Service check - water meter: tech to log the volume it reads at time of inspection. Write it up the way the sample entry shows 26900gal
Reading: 836020.7gal
